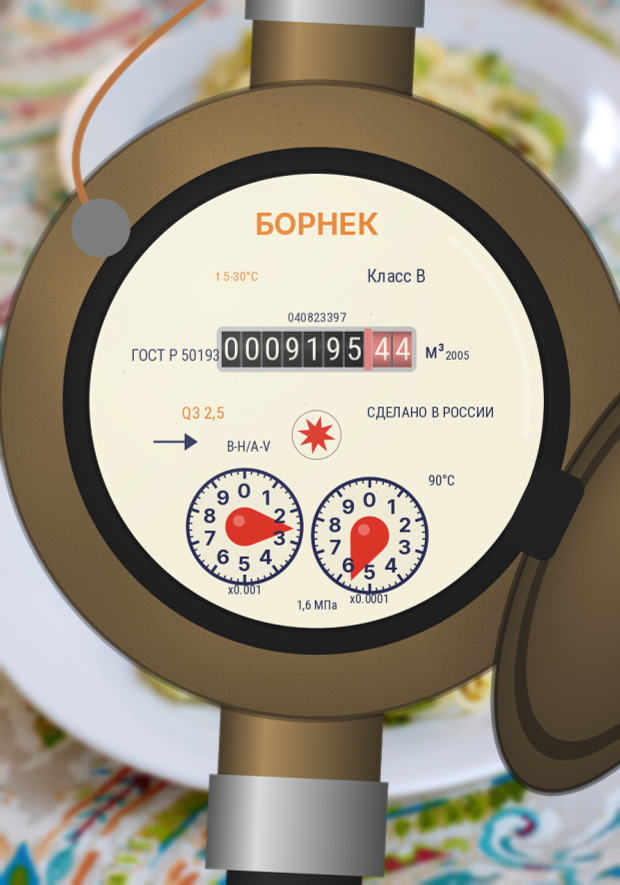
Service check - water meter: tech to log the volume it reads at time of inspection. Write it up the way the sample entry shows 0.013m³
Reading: 9195.4425m³
